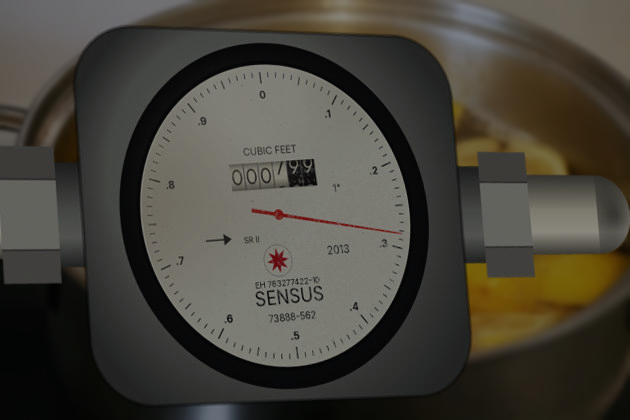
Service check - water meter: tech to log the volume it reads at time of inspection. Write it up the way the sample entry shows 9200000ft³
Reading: 799.28ft³
